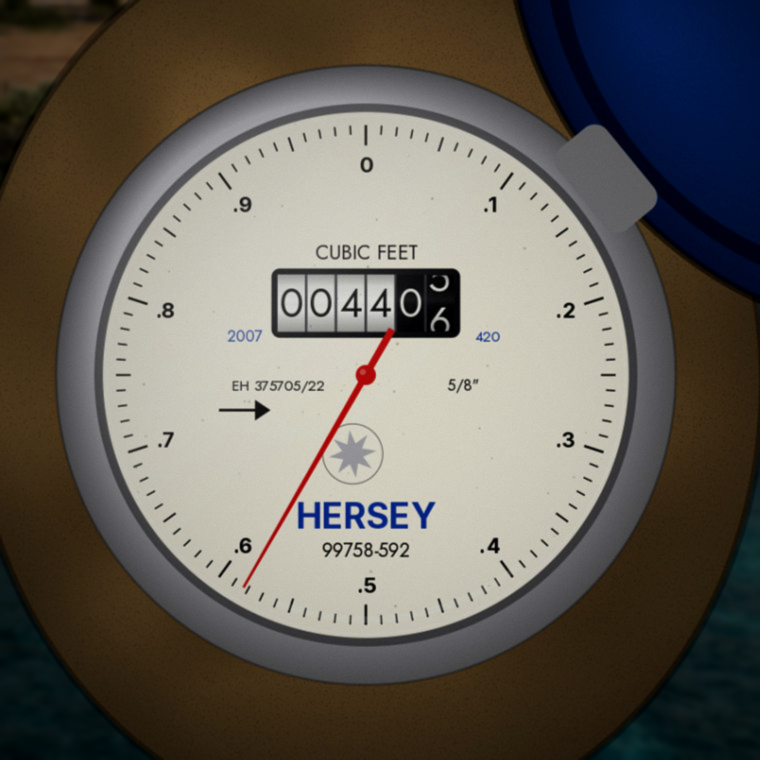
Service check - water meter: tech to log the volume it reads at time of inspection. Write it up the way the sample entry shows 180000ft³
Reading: 4405.58ft³
